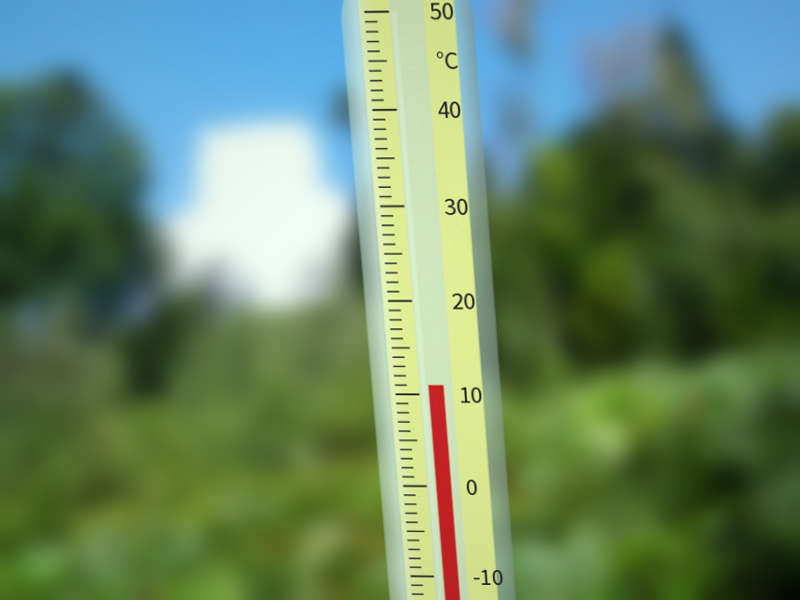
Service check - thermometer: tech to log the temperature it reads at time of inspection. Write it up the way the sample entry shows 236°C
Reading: 11°C
